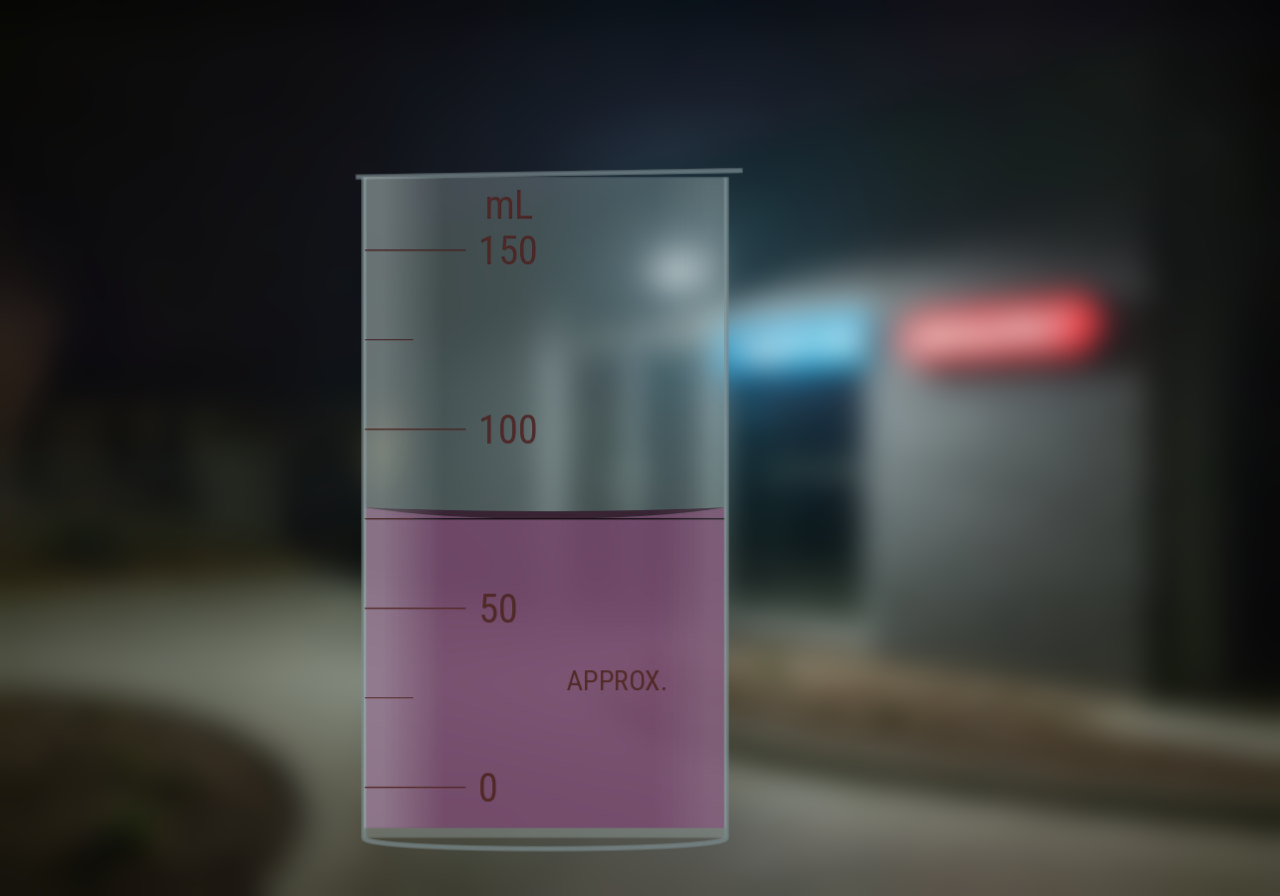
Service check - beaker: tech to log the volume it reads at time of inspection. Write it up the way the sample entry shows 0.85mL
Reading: 75mL
